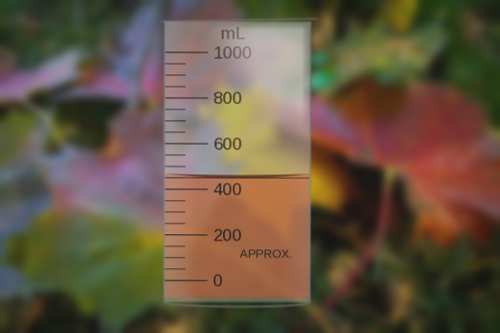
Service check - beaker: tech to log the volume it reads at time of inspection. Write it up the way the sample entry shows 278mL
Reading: 450mL
